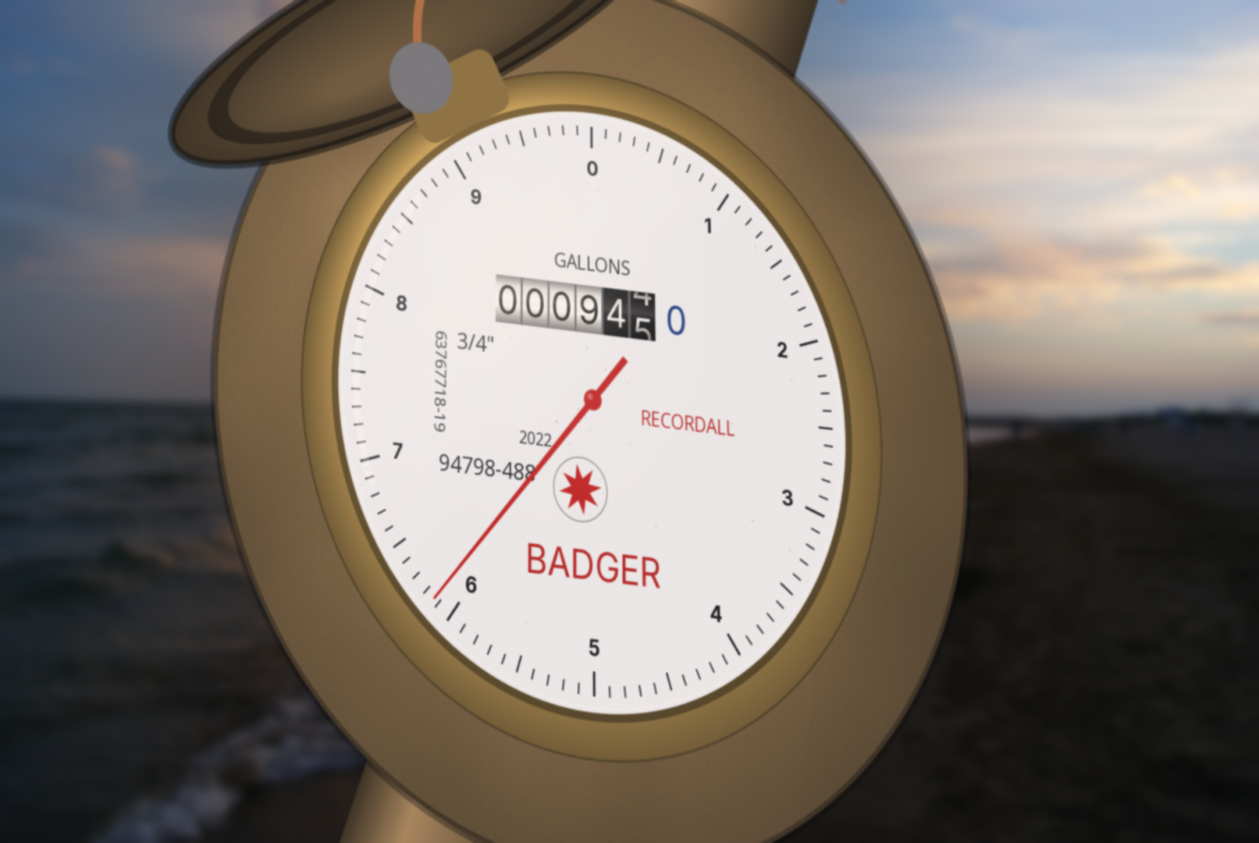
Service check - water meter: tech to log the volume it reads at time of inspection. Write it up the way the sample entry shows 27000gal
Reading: 9446.1gal
